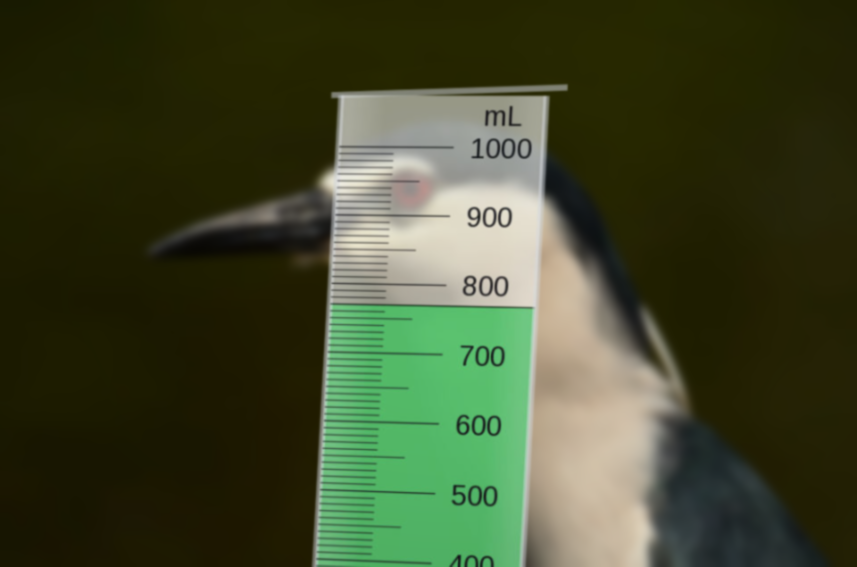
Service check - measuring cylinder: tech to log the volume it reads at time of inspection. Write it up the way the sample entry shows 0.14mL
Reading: 770mL
